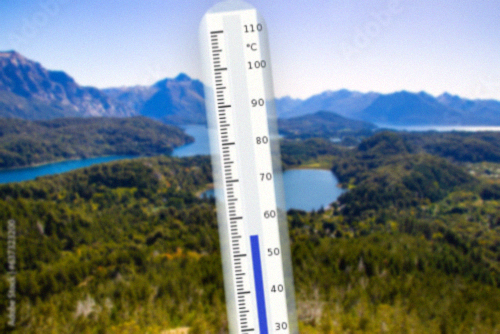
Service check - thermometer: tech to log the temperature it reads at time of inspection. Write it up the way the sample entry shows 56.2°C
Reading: 55°C
